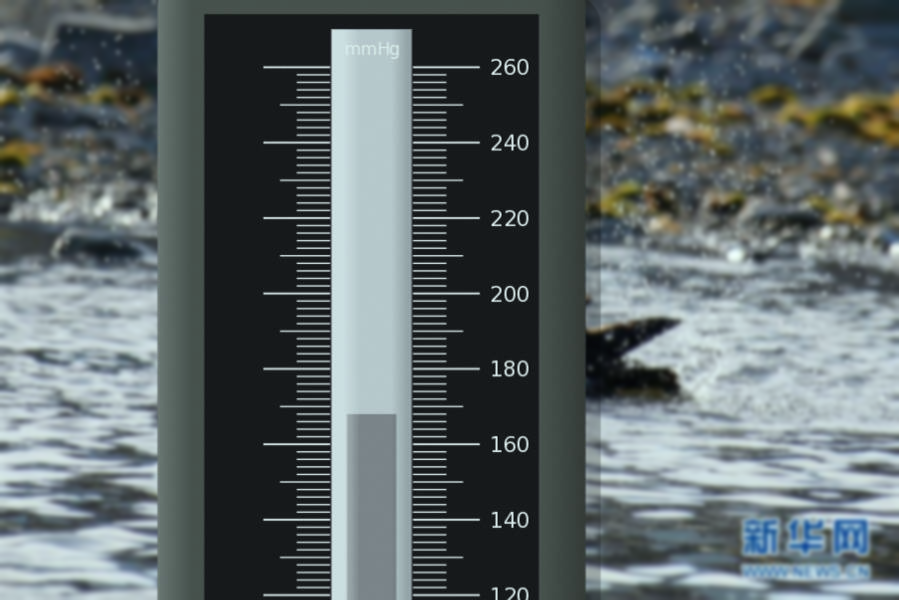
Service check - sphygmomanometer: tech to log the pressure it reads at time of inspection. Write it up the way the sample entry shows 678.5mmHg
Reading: 168mmHg
